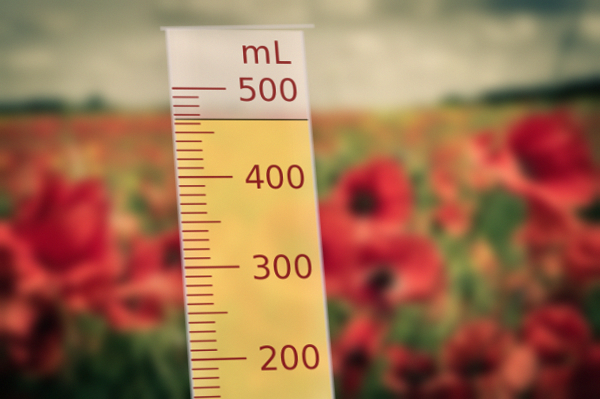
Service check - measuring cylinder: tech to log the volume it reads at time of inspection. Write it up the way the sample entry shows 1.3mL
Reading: 465mL
